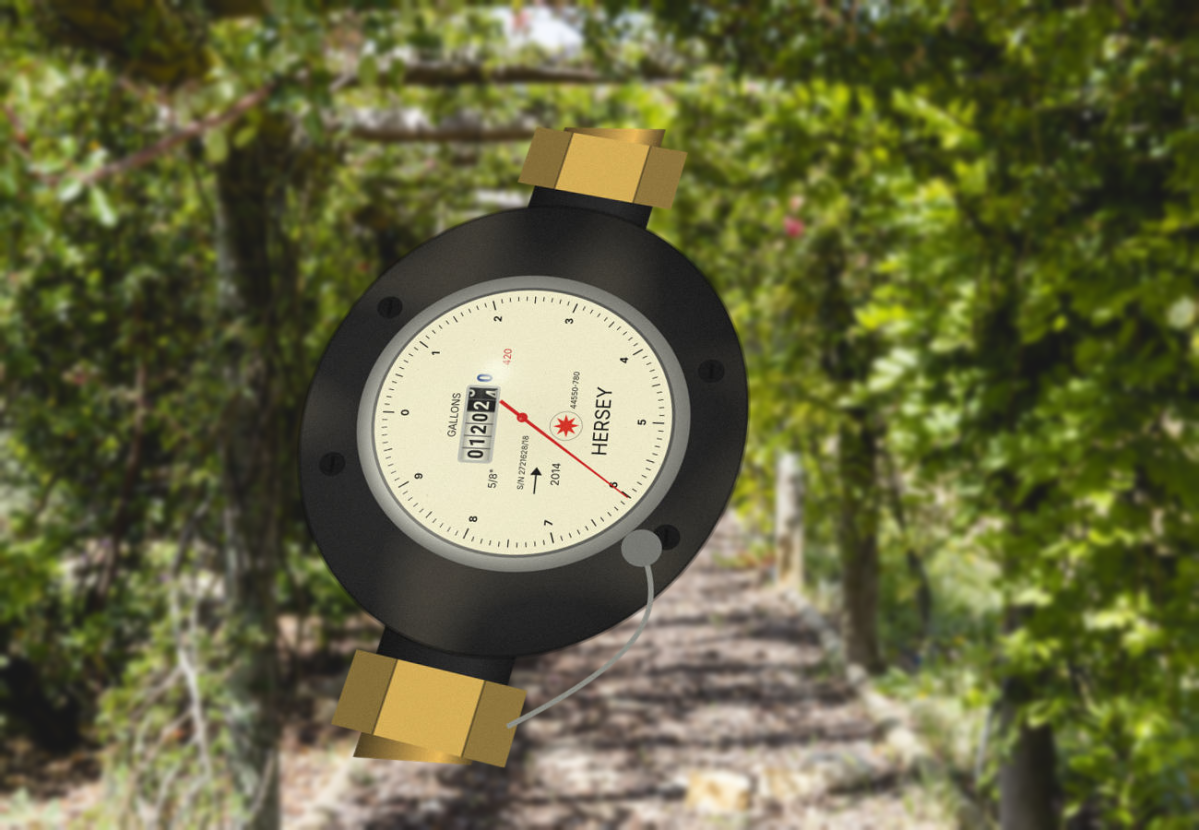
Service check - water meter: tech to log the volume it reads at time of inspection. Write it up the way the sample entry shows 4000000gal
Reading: 120236.0gal
